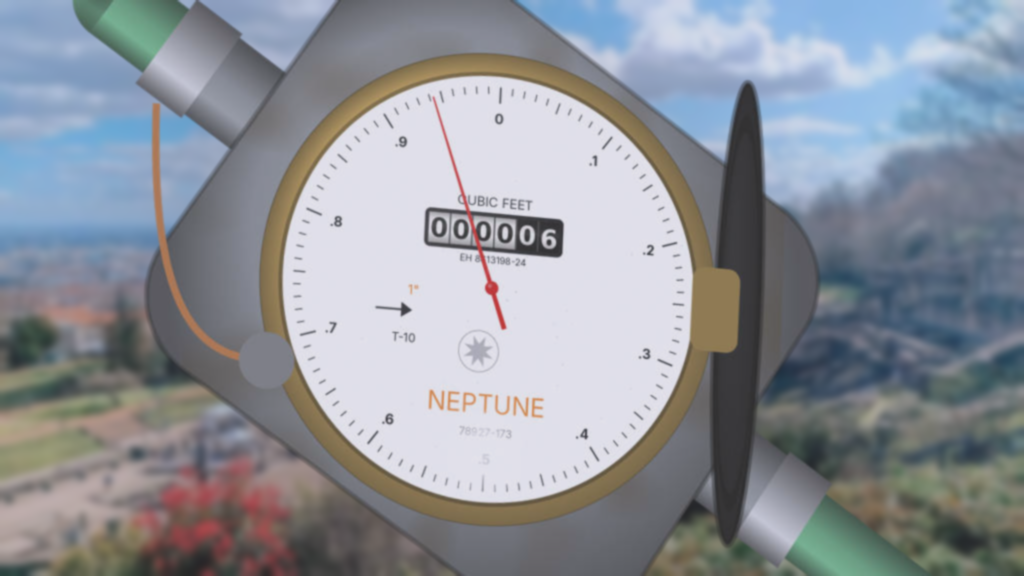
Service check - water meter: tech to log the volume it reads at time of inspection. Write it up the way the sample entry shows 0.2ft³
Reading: 5.94ft³
